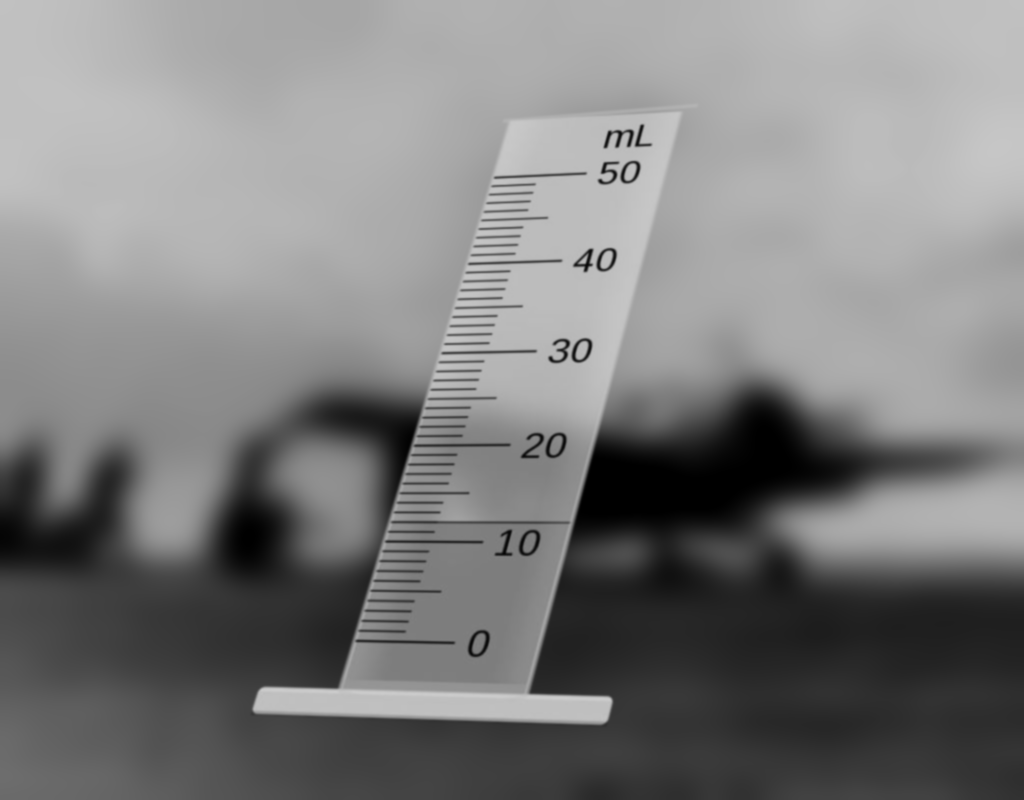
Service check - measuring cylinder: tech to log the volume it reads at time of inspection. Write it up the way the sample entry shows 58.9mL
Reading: 12mL
